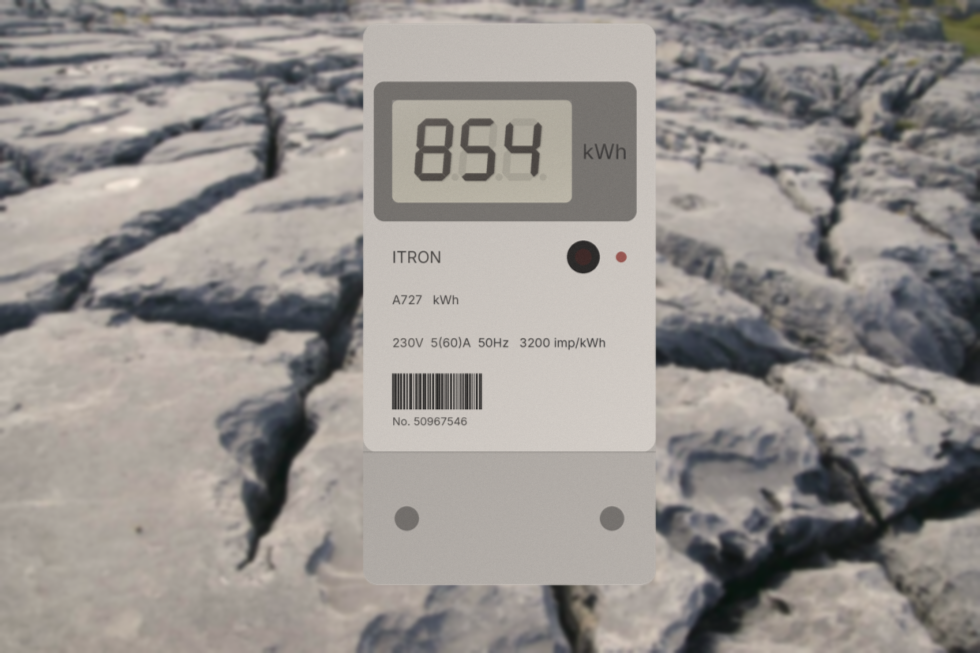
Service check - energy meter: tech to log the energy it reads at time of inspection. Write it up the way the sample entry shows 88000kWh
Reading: 854kWh
